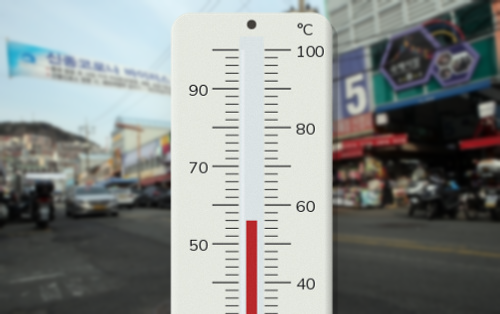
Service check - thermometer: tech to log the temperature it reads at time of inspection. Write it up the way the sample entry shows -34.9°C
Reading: 56°C
